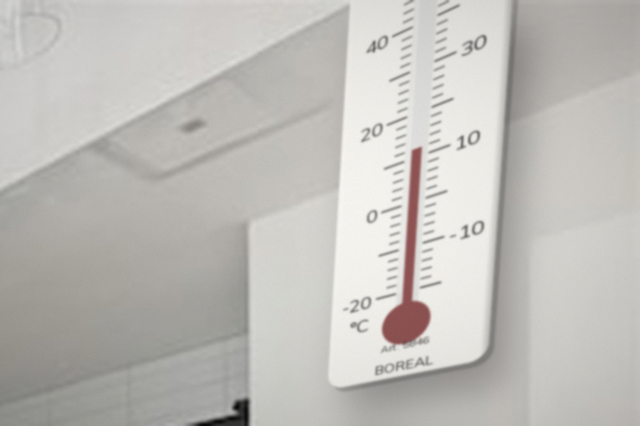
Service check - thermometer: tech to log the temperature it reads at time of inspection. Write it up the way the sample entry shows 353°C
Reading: 12°C
